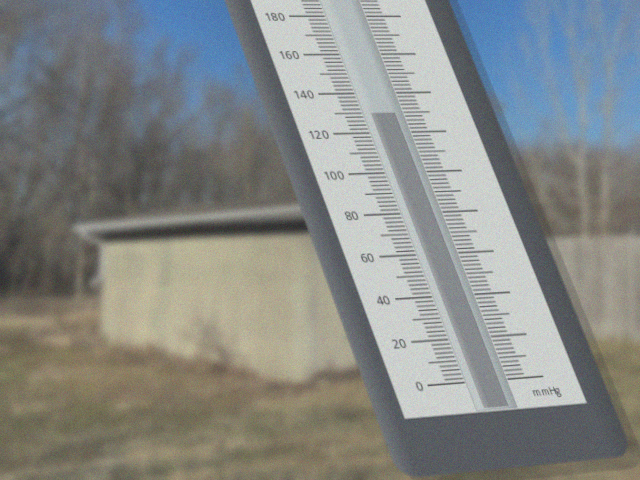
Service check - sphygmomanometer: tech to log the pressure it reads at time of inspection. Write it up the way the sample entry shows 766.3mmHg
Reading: 130mmHg
